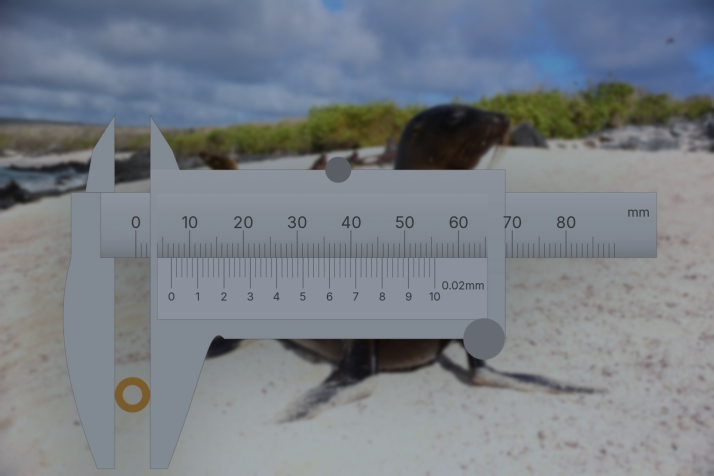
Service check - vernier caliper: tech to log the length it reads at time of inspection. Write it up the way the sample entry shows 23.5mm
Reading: 6.6mm
